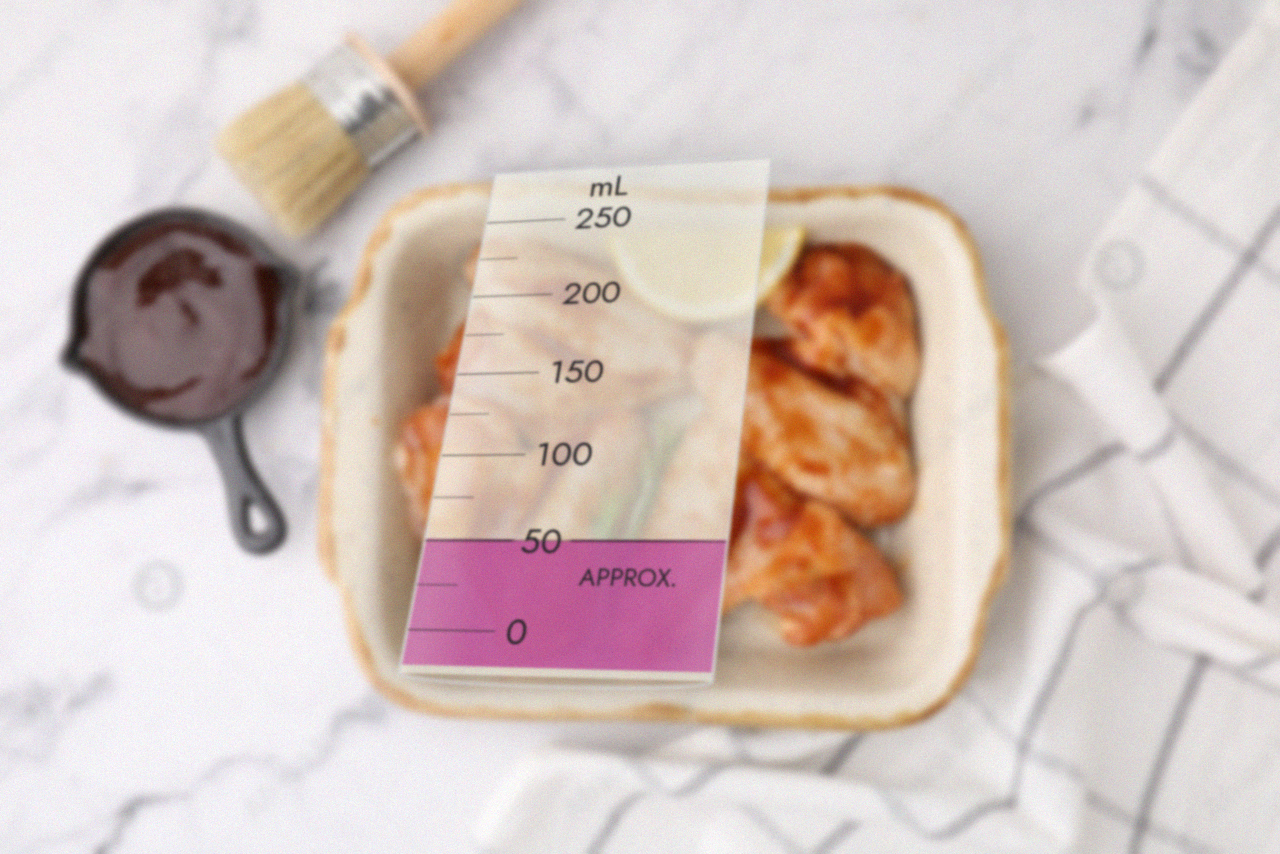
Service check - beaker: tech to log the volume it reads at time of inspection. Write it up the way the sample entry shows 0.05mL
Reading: 50mL
